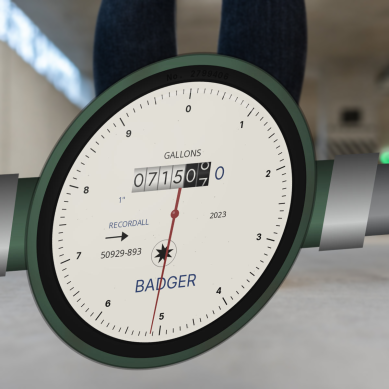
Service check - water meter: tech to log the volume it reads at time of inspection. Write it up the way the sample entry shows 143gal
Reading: 715065.1gal
